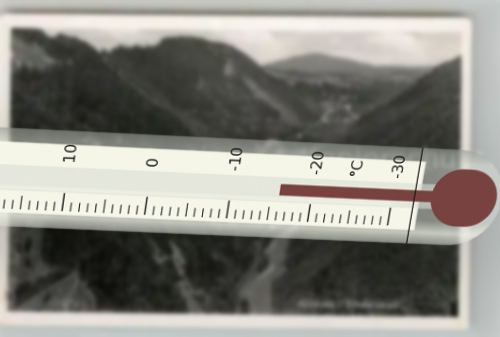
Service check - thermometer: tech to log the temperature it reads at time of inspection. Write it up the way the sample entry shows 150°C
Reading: -16°C
